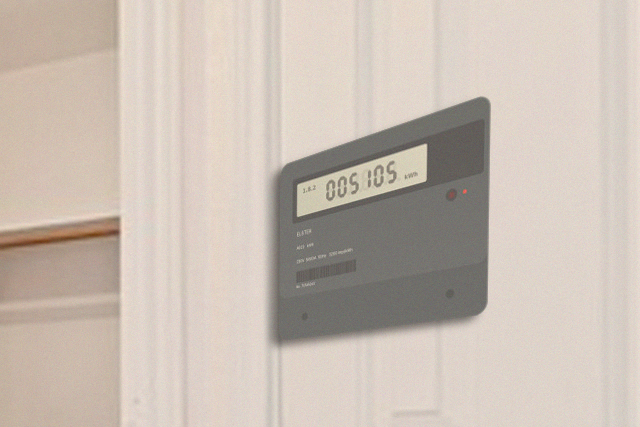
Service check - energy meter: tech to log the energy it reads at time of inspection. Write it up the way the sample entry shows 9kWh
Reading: 5105kWh
